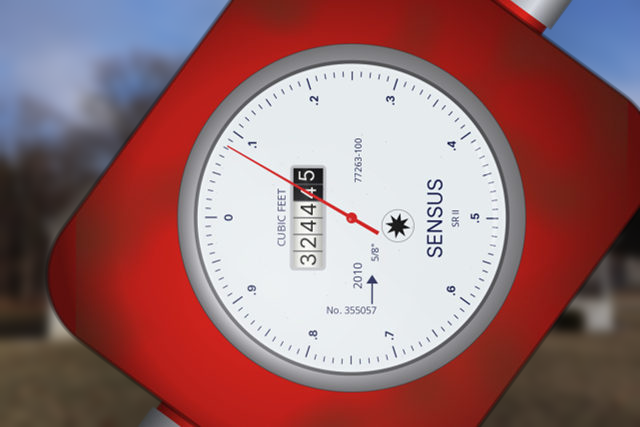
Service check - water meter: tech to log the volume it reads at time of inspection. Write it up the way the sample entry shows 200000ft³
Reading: 324445.08ft³
